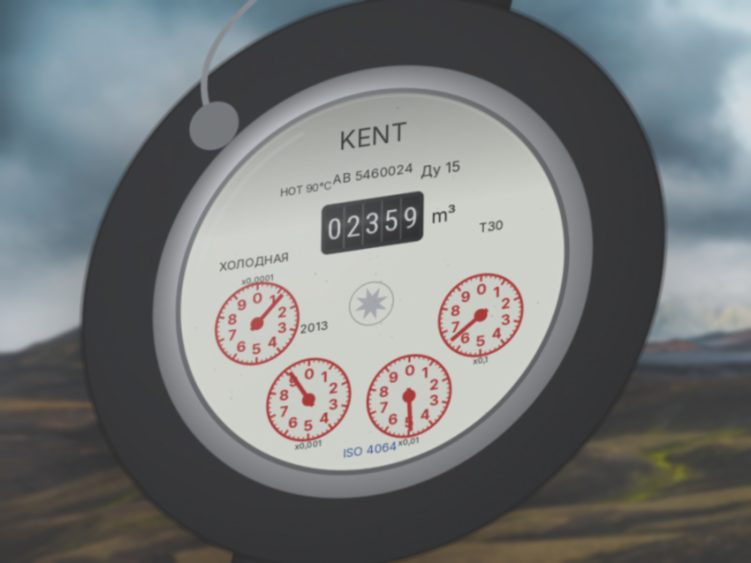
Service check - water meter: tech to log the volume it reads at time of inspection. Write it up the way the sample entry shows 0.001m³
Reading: 2359.6491m³
